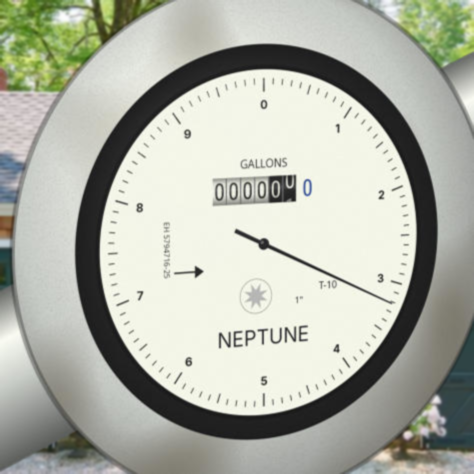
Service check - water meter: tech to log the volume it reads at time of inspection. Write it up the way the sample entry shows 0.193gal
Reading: 3.2gal
